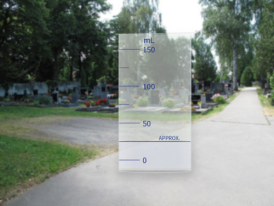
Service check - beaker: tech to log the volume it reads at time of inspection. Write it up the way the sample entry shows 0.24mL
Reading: 25mL
